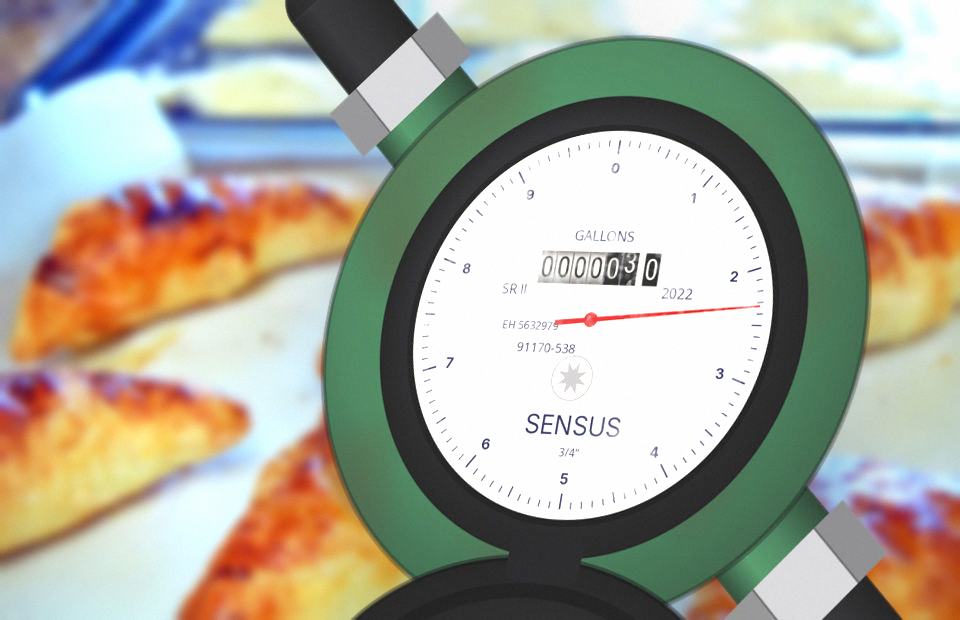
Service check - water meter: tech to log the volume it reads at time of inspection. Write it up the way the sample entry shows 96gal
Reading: 32.3gal
